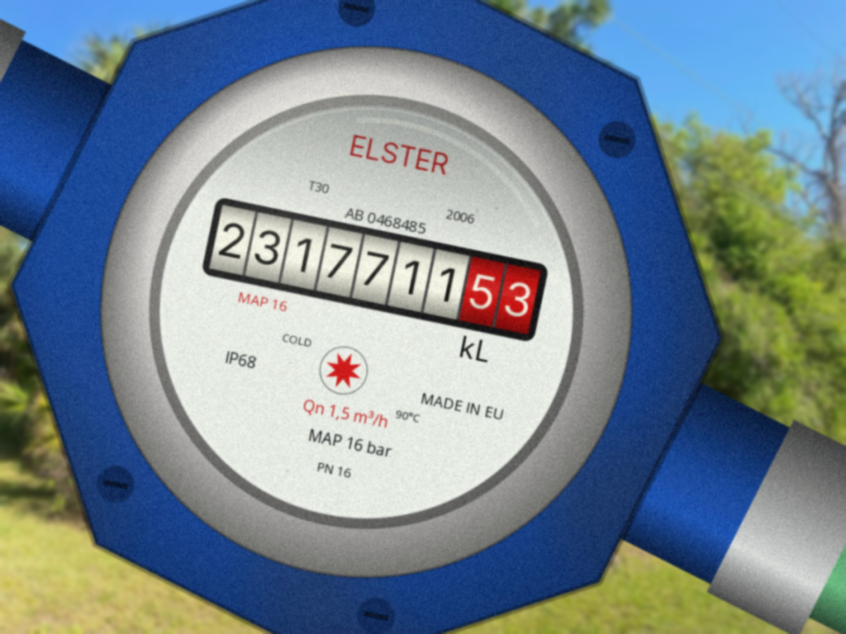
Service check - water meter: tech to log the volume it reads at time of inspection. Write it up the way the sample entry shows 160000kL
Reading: 2317711.53kL
